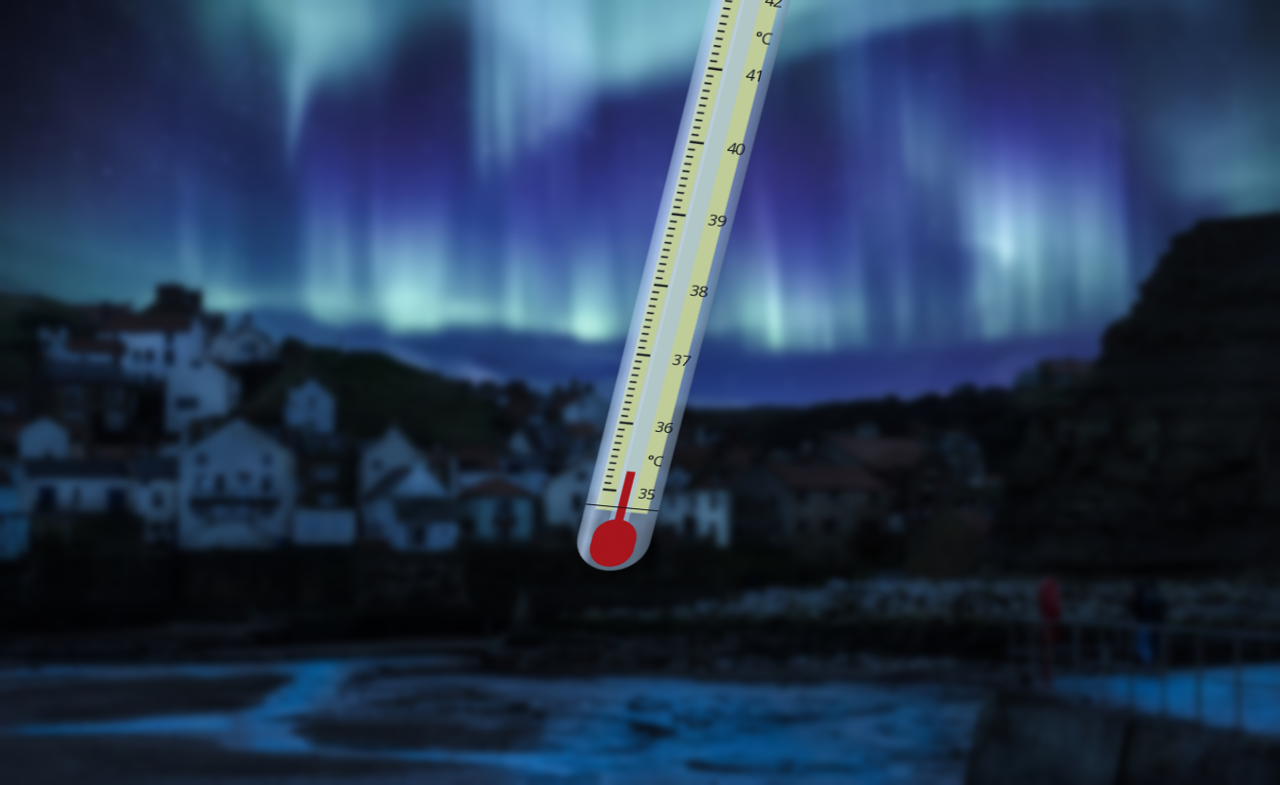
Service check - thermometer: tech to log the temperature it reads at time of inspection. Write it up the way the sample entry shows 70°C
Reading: 35.3°C
